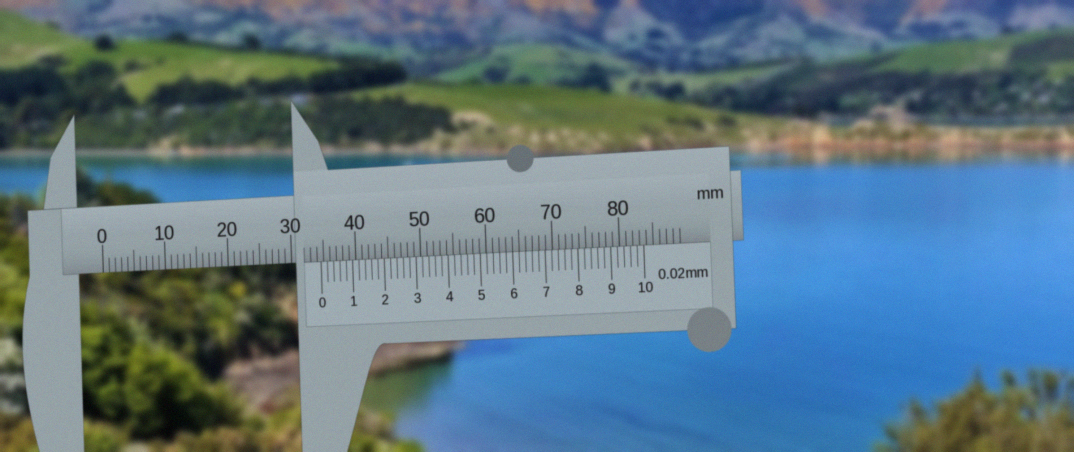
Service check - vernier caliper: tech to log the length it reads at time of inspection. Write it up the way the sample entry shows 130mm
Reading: 34.6mm
